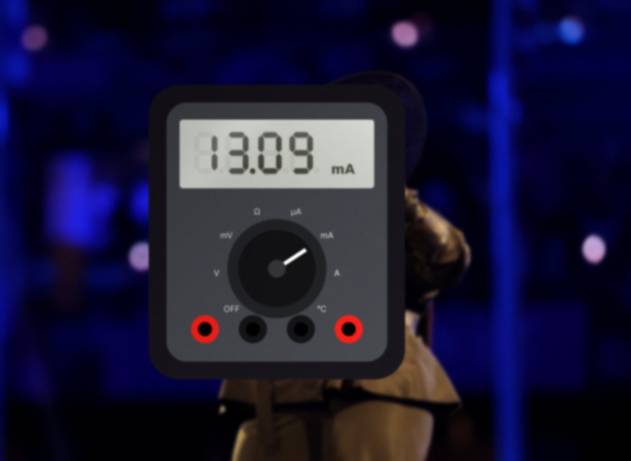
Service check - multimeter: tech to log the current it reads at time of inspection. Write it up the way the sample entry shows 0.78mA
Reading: 13.09mA
